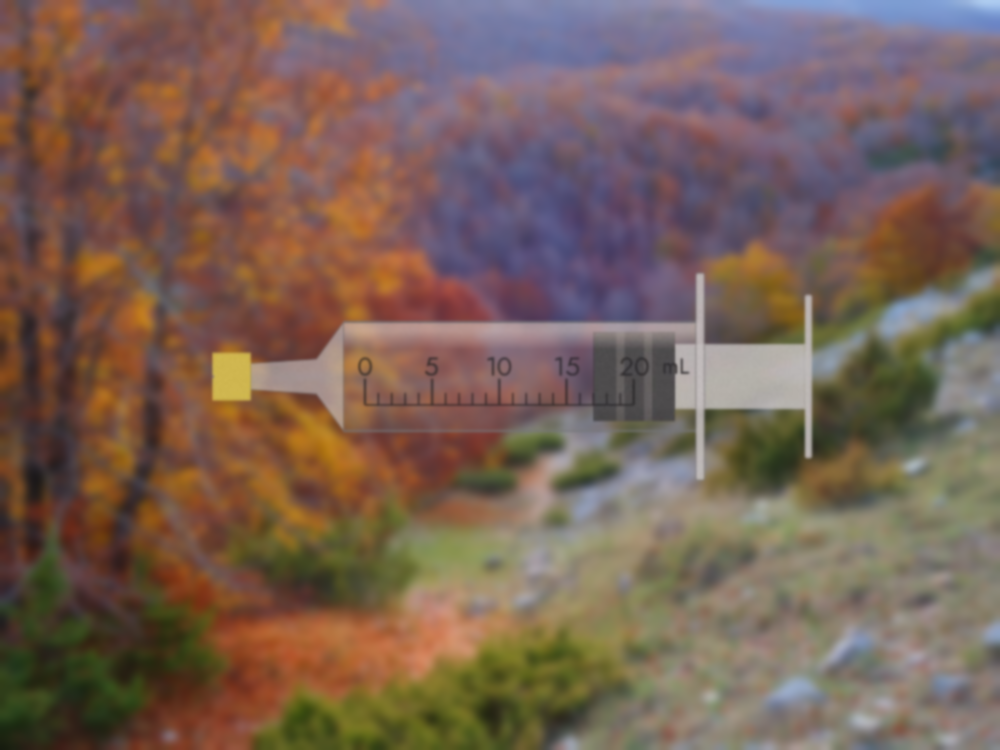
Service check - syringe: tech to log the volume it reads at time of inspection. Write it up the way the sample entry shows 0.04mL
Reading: 17mL
